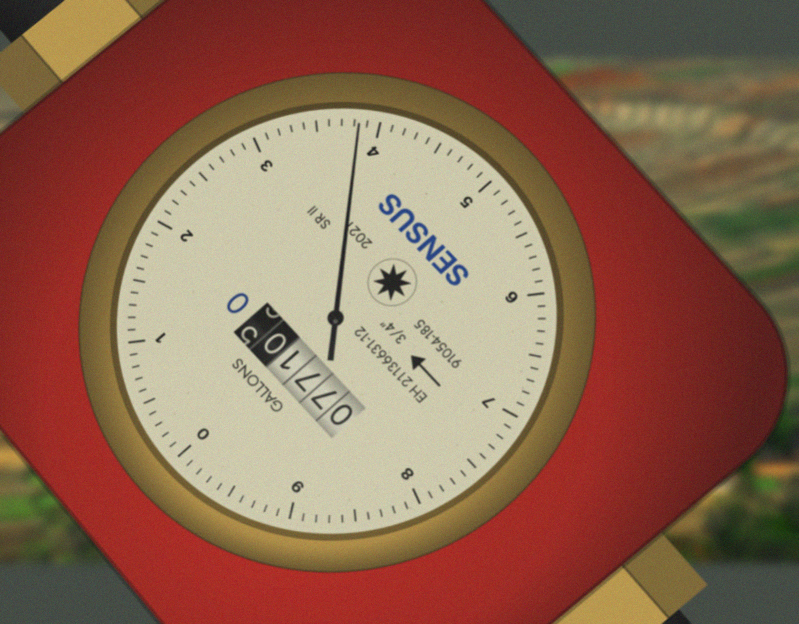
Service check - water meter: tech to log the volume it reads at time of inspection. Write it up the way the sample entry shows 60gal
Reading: 771053.8gal
